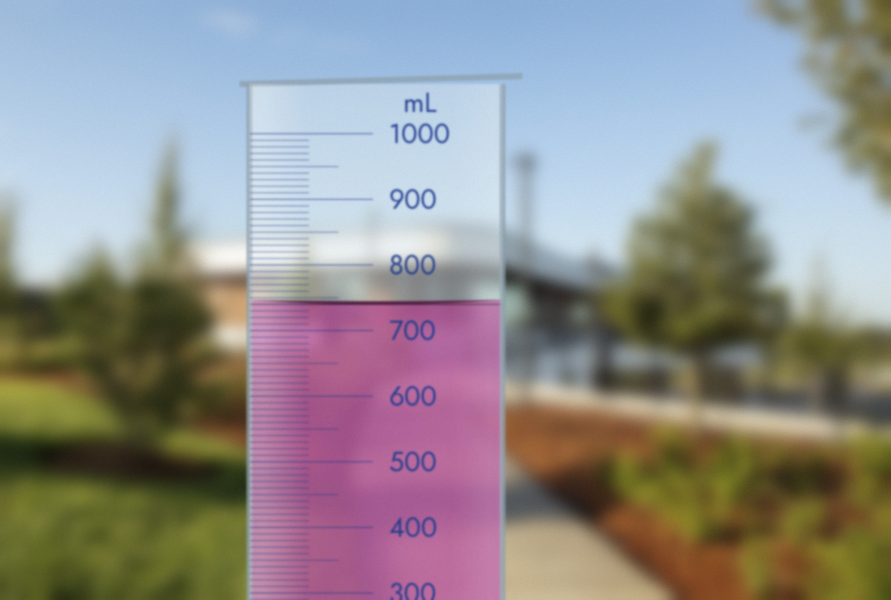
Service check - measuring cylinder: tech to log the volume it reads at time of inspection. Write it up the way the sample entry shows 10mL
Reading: 740mL
